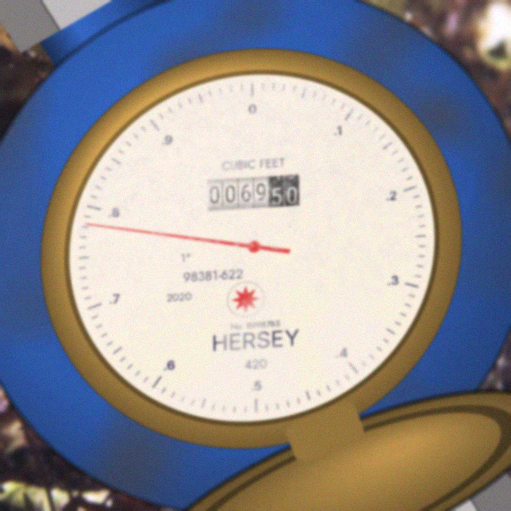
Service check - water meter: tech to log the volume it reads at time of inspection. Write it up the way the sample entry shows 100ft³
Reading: 6949.78ft³
